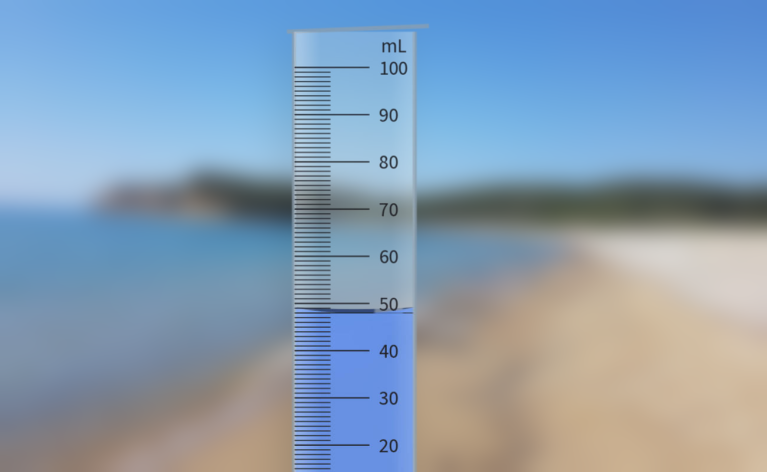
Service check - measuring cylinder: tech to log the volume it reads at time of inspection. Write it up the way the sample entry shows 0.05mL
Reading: 48mL
